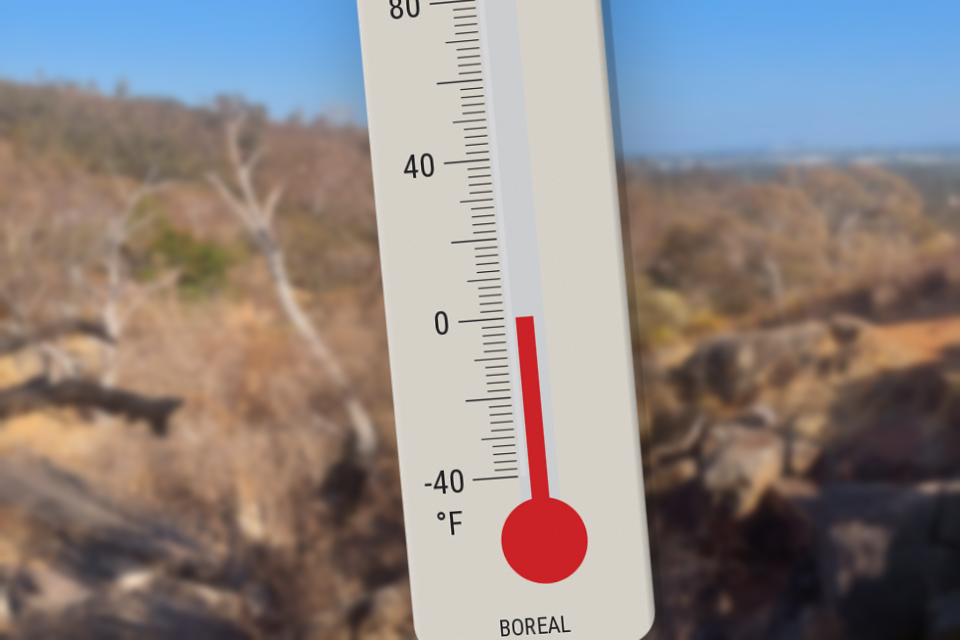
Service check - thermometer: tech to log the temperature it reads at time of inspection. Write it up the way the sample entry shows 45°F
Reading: 0°F
